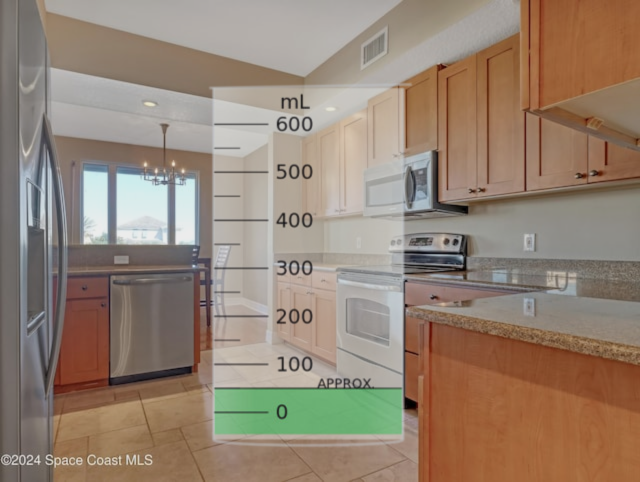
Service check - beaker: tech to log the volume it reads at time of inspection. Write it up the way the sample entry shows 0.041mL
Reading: 50mL
